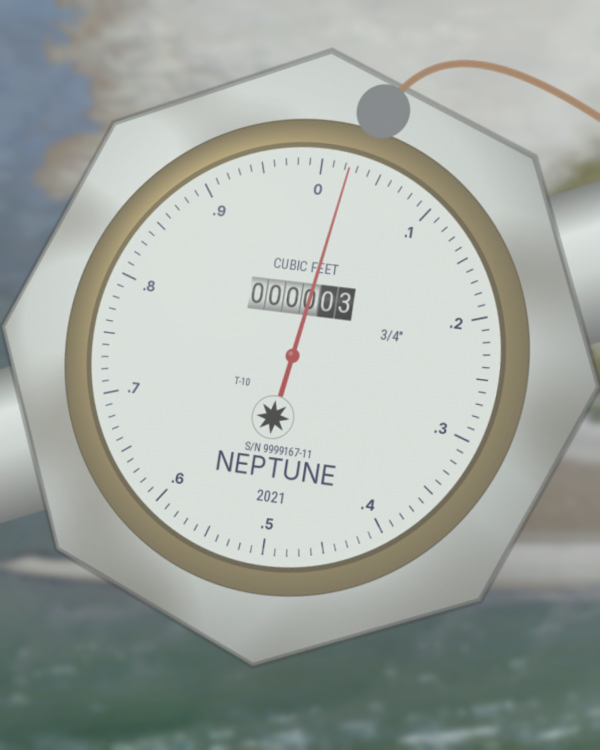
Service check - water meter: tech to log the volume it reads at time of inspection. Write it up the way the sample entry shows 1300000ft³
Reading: 3.02ft³
